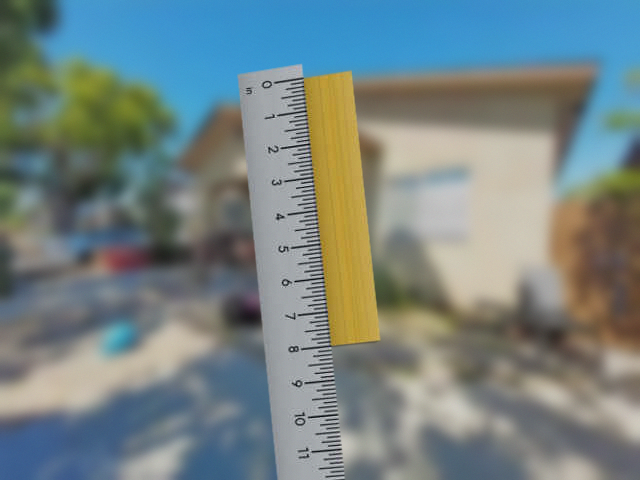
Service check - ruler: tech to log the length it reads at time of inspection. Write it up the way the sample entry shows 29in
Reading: 8in
